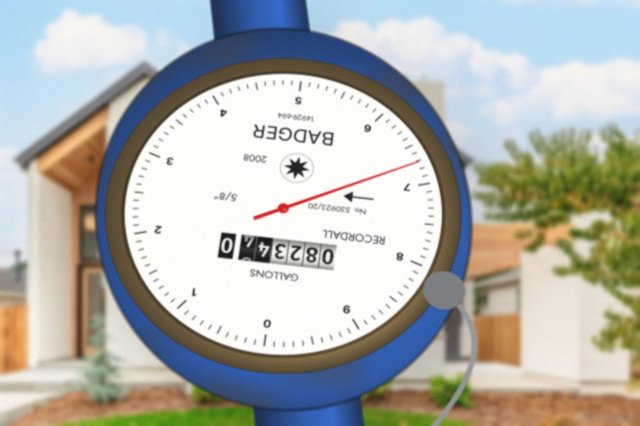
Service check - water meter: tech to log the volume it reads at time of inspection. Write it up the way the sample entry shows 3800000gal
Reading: 823436.7gal
